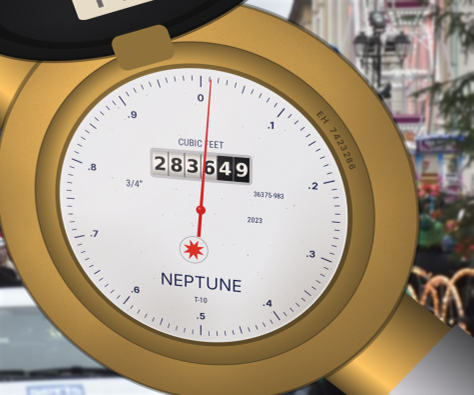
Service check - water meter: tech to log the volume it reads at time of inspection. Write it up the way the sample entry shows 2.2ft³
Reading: 283649.01ft³
